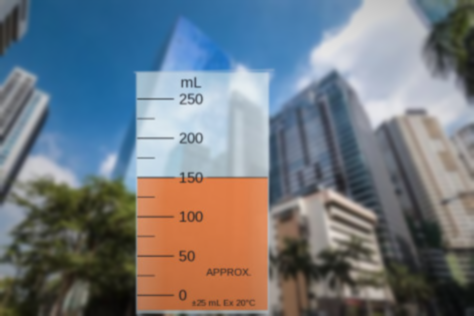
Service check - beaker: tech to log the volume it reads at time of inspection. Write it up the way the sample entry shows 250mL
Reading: 150mL
